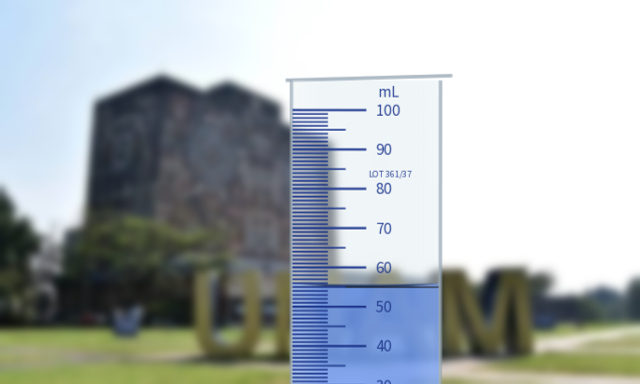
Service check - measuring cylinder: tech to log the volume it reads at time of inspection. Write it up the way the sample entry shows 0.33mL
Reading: 55mL
